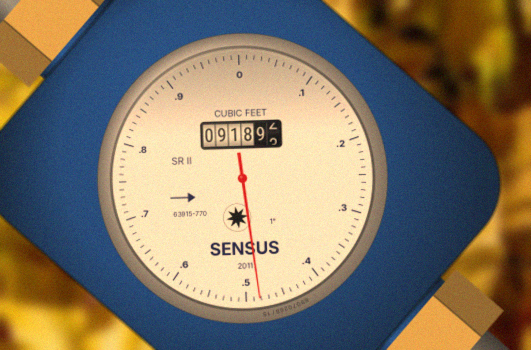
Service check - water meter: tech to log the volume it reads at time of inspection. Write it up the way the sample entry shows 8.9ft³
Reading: 91892.48ft³
